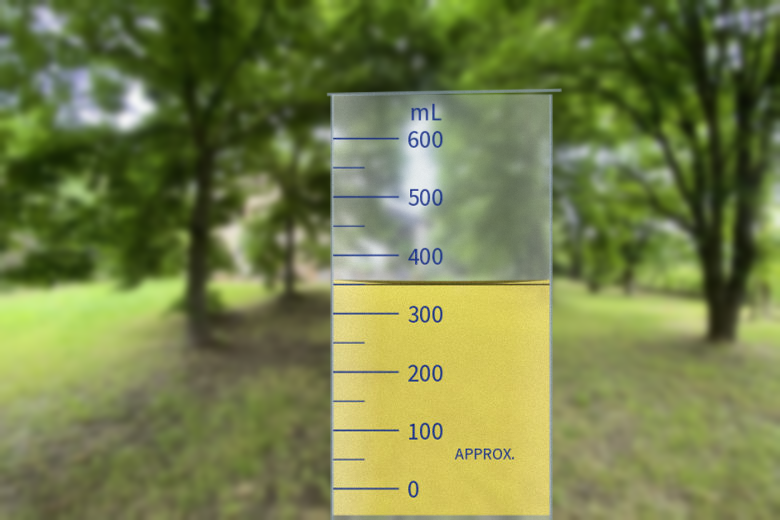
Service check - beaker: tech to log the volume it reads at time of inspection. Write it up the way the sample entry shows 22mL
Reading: 350mL
